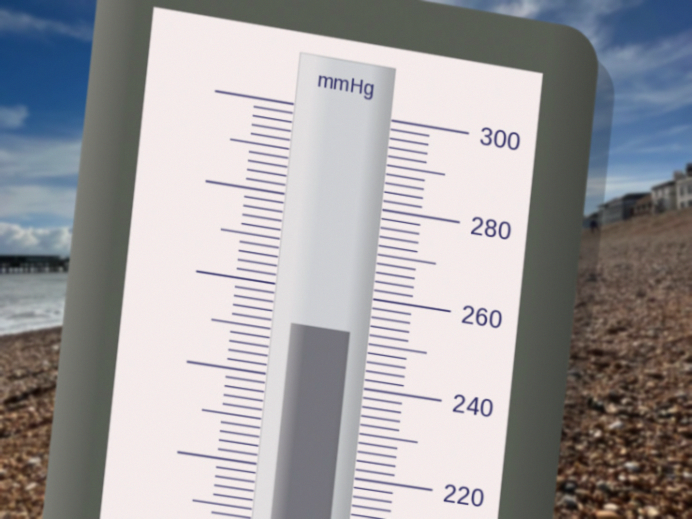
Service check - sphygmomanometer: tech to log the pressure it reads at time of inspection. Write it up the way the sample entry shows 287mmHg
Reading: 252mmHg
